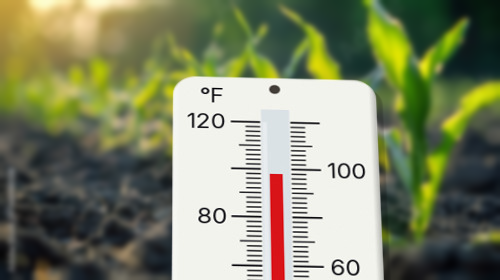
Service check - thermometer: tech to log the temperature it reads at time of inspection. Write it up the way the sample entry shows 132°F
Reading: 98°F
